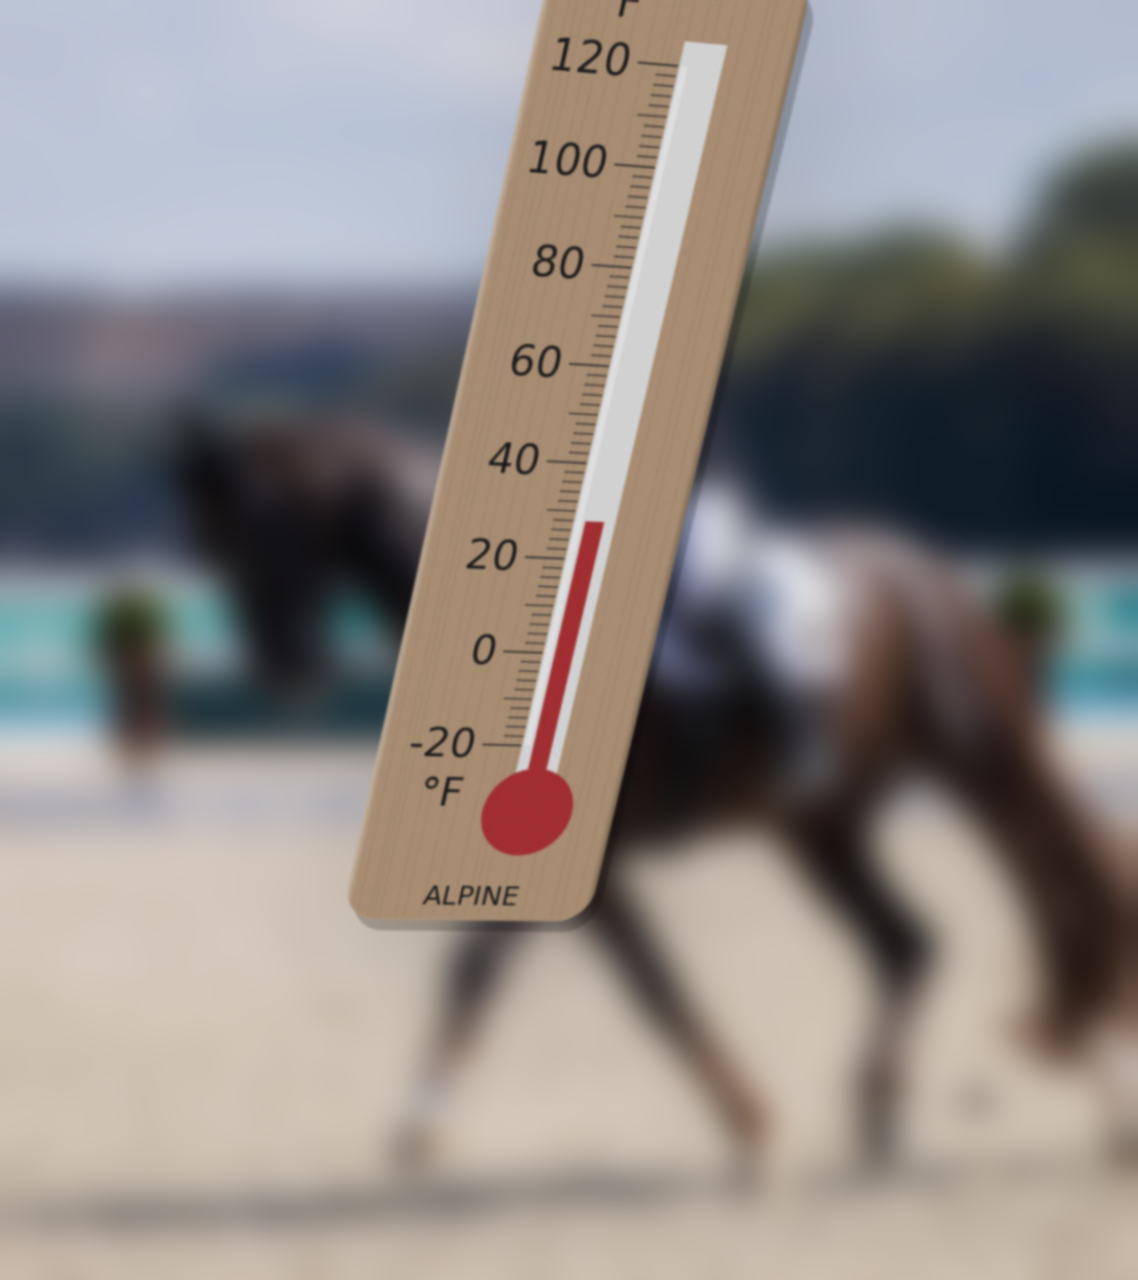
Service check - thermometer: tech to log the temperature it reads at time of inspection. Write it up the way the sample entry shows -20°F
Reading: 28°F
